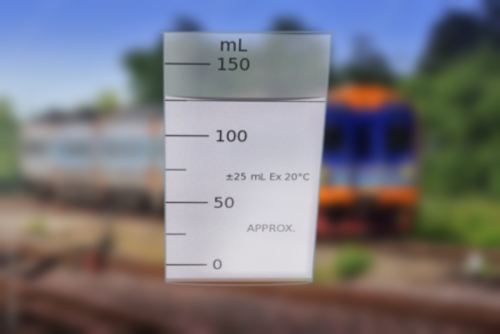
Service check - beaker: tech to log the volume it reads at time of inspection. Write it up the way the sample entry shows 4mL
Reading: 125mL
